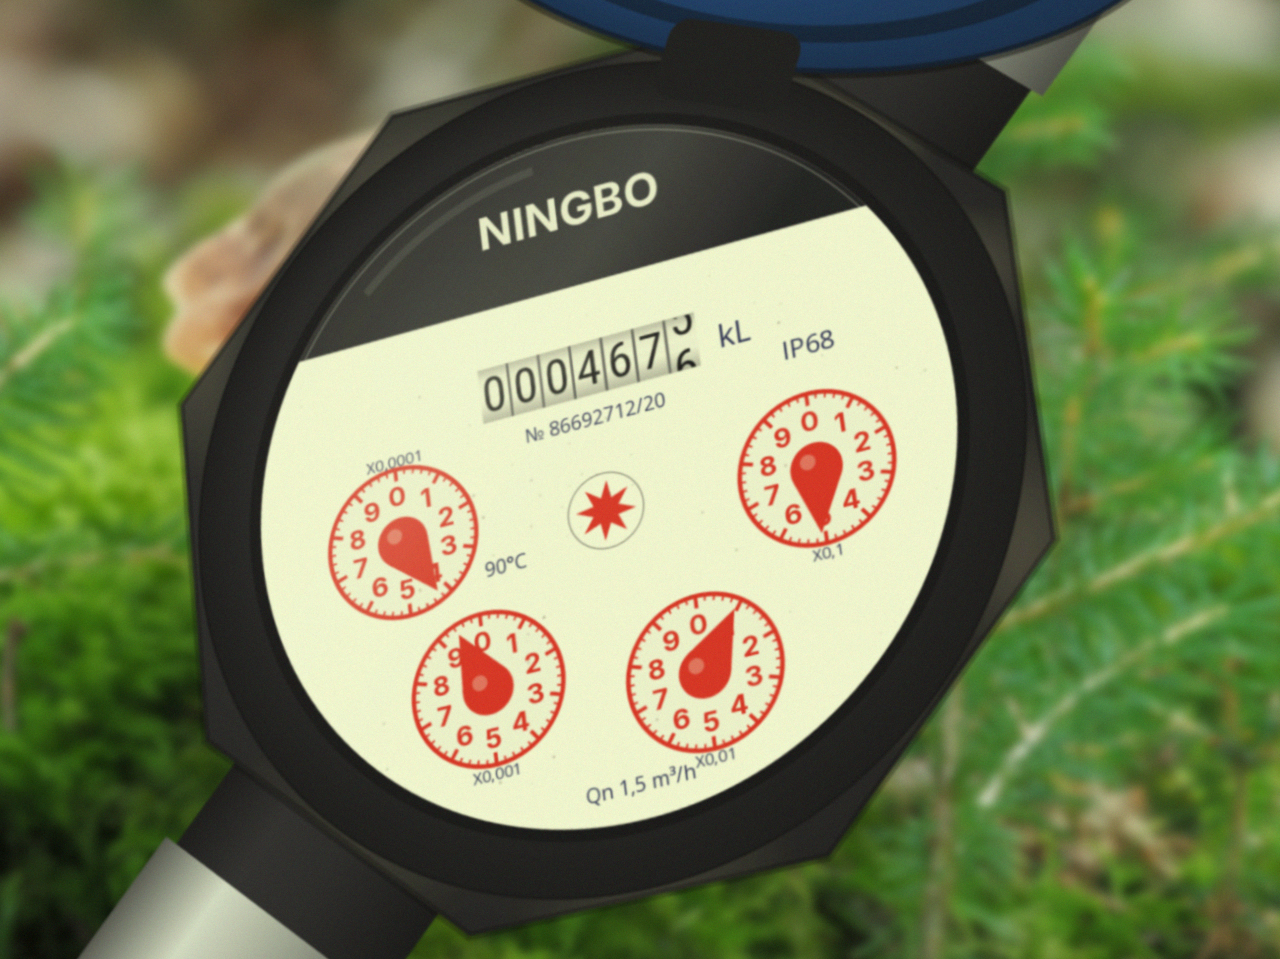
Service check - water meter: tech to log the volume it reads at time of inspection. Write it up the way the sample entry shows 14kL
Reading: 4675.5094kL
